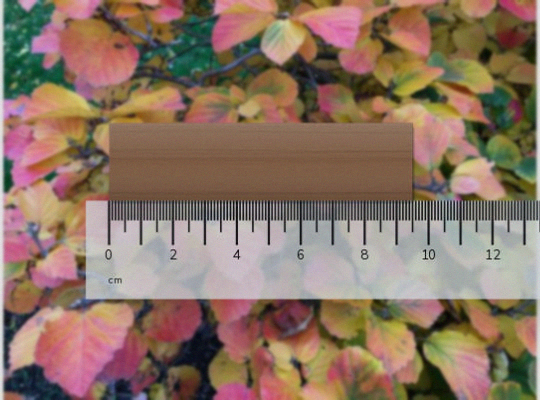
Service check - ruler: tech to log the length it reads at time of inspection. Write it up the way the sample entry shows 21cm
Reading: 9.5cm
